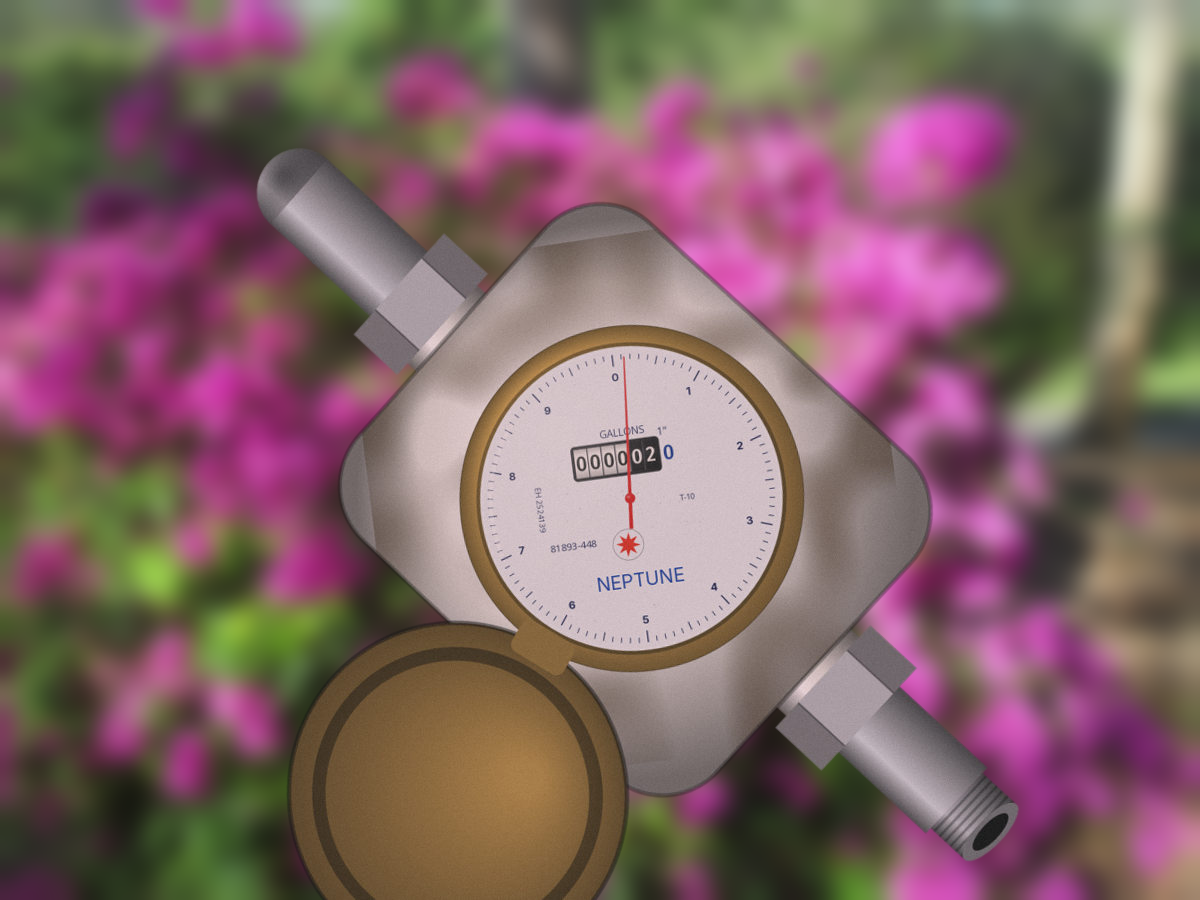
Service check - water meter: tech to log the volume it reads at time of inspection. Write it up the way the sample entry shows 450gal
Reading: 20.1gal
